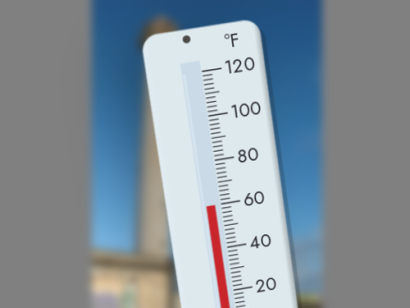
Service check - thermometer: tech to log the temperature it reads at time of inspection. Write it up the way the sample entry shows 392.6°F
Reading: 60°F
